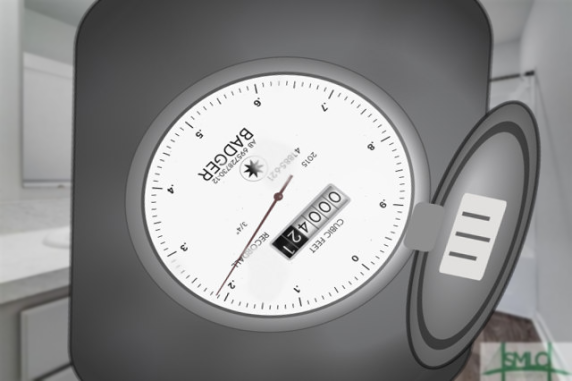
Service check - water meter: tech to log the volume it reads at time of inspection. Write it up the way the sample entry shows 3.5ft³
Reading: 421.21ft³
